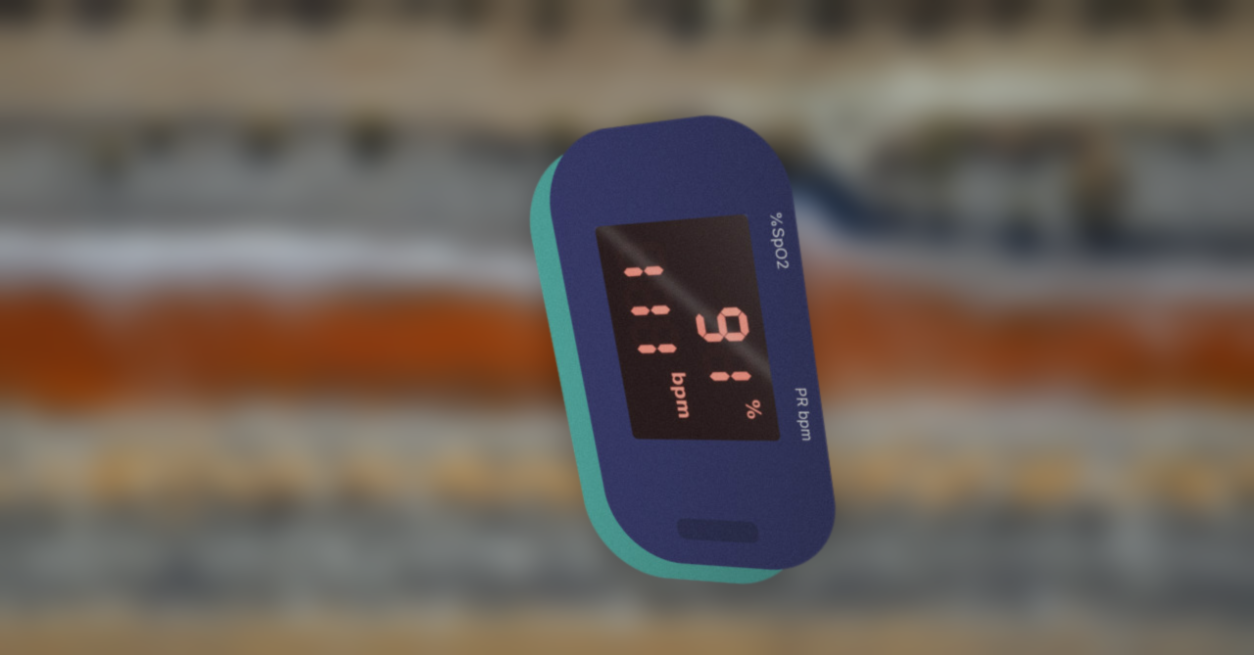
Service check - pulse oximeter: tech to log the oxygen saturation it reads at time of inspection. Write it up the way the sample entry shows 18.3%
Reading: 91%
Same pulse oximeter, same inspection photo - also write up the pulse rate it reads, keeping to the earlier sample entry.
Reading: 111bpm
